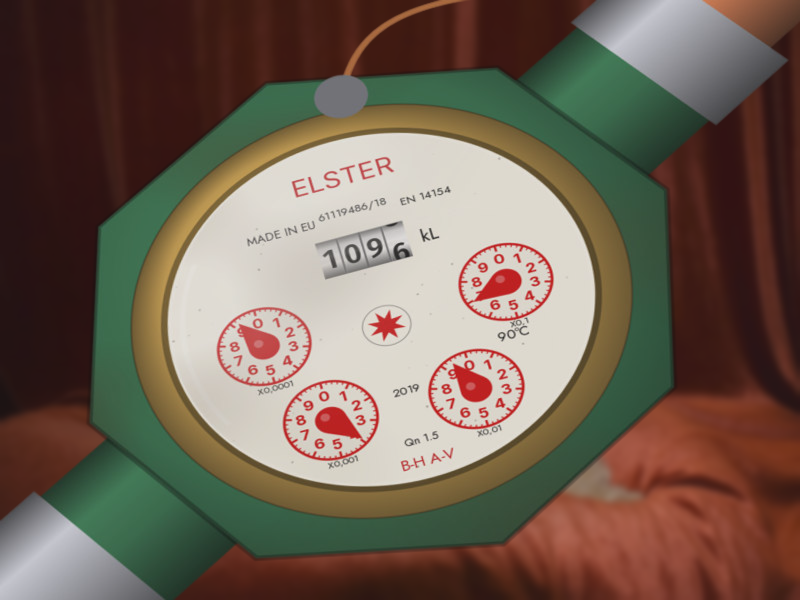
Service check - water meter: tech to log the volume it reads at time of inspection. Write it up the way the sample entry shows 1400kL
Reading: 1095.6939kL
